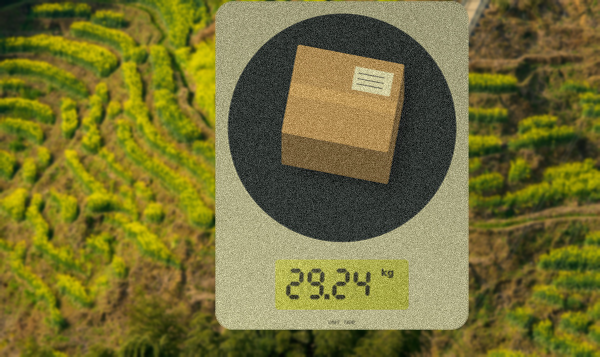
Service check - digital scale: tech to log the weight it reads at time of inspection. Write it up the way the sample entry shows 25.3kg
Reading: 29.24kg
